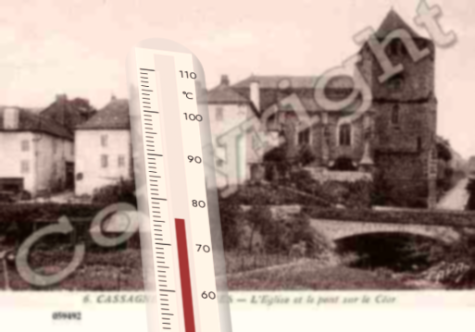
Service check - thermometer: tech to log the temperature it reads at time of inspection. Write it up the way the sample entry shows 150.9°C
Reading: 76°C
